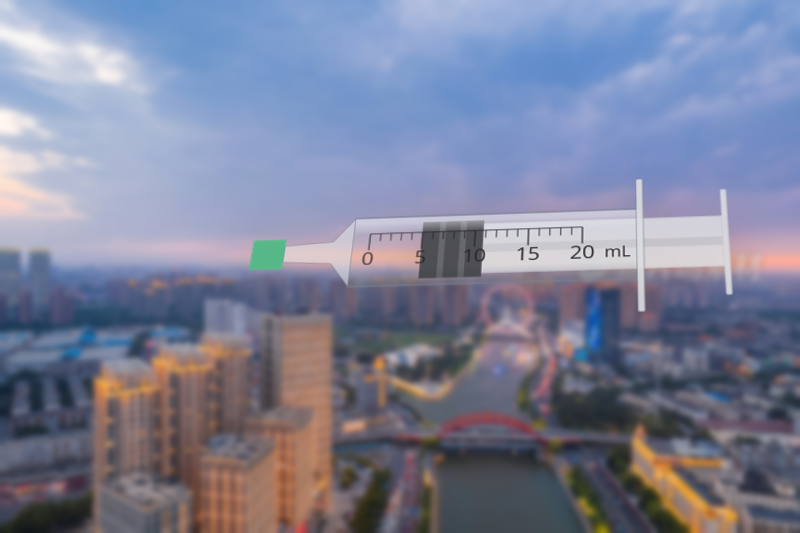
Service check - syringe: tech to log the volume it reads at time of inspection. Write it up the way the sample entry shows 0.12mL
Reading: 5mL
